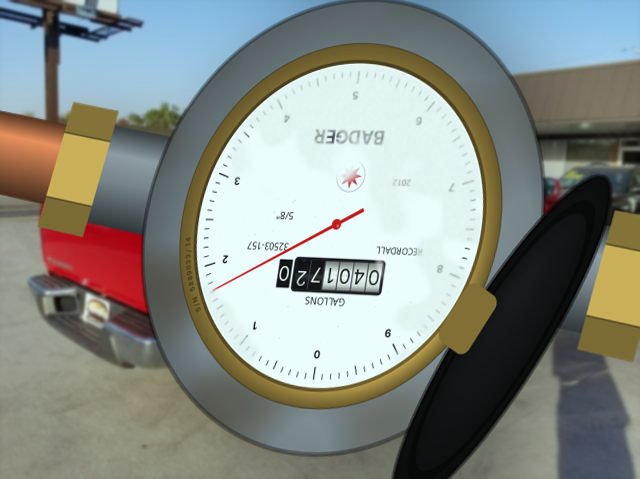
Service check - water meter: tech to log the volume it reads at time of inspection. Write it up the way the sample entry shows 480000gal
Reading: 401721.7gal
